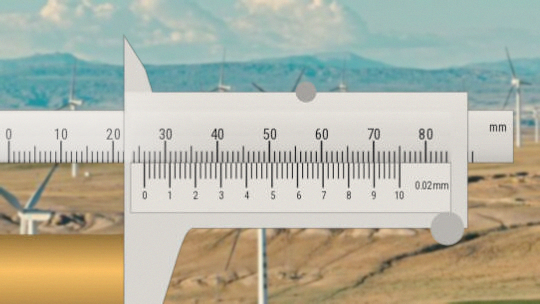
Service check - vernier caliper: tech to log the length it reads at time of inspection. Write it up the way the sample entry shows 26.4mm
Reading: 26.0mm
